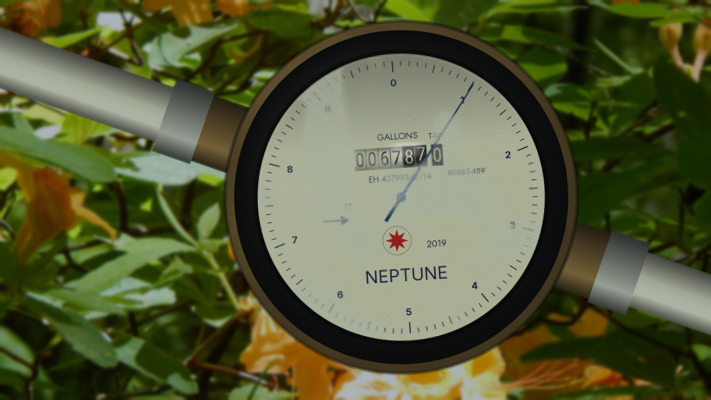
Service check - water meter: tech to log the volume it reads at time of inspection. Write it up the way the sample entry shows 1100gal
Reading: 67871.0gal
